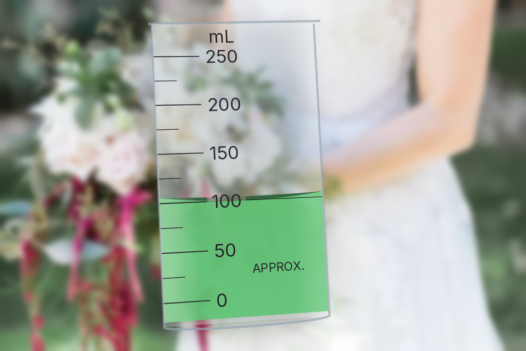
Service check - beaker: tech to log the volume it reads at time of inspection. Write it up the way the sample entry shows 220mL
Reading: 100mL
